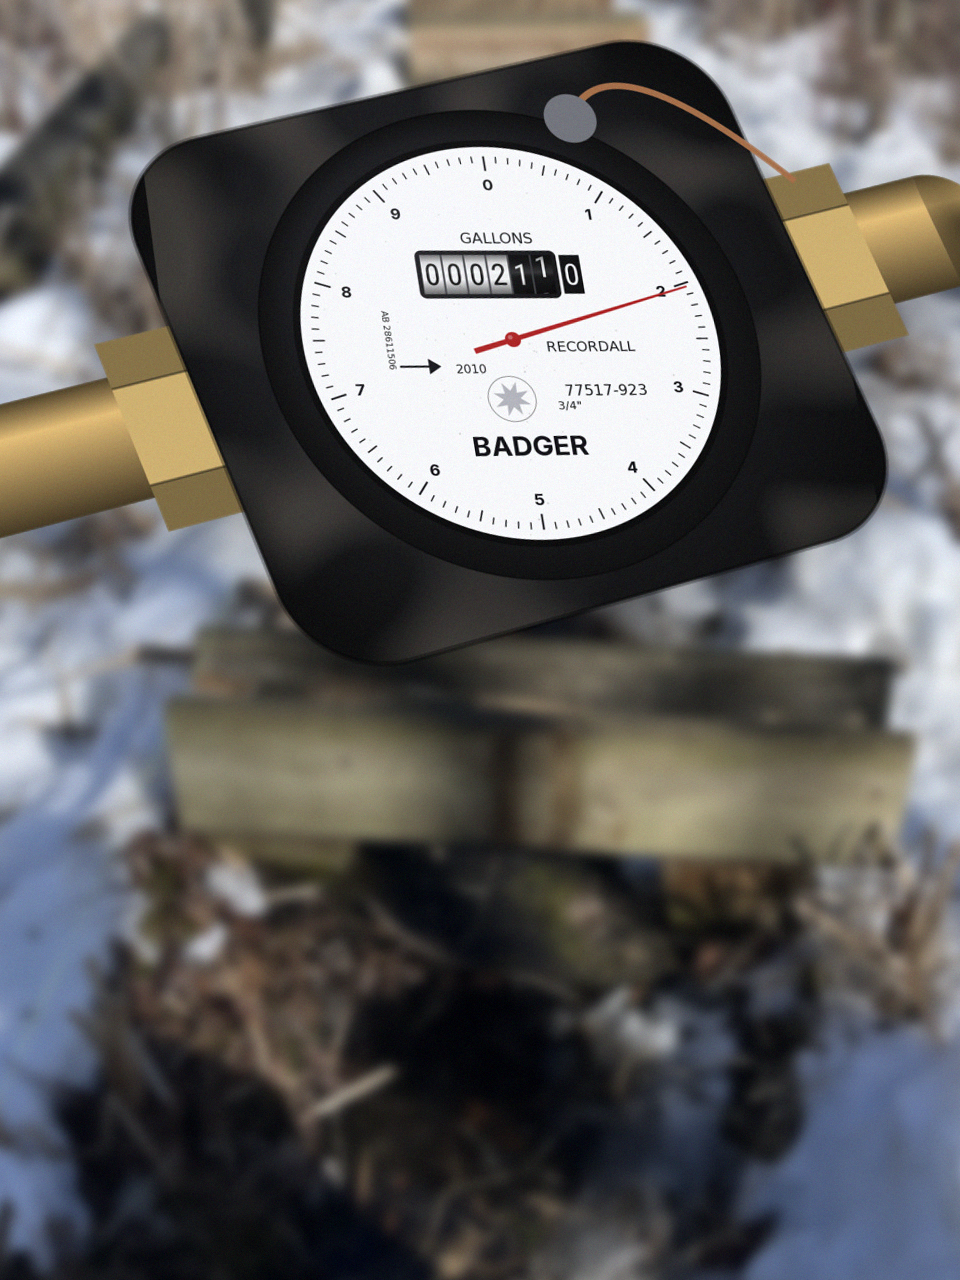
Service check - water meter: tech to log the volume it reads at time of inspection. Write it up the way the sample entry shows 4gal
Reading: 2112.0gal
